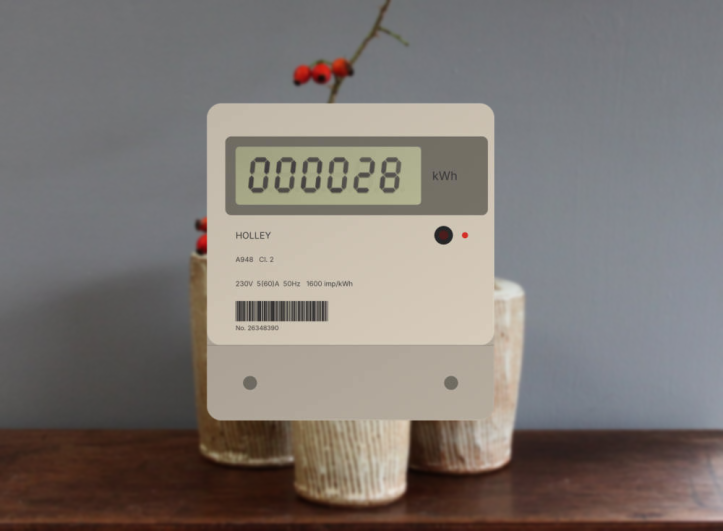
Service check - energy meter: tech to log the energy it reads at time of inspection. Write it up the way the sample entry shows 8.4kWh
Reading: 28kWh
